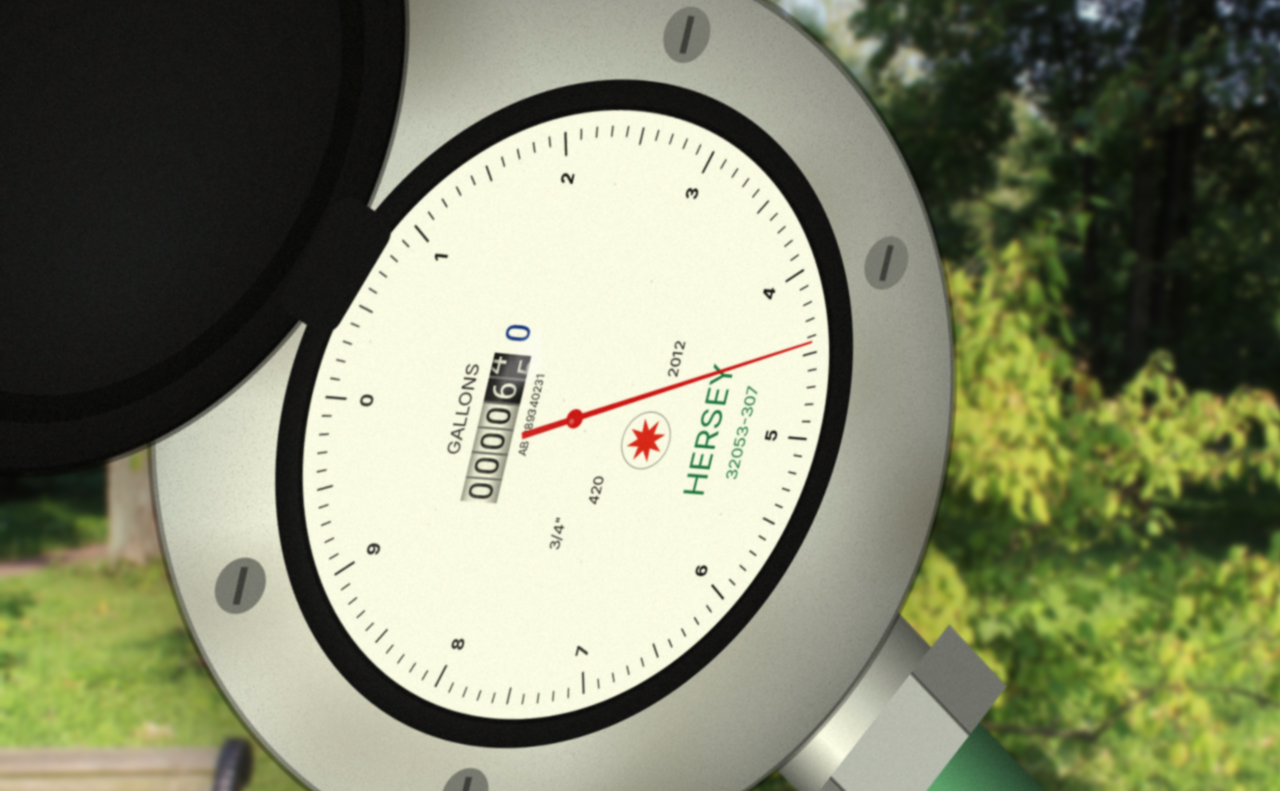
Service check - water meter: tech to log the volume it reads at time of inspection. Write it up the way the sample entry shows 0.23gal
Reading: 644.4gal
